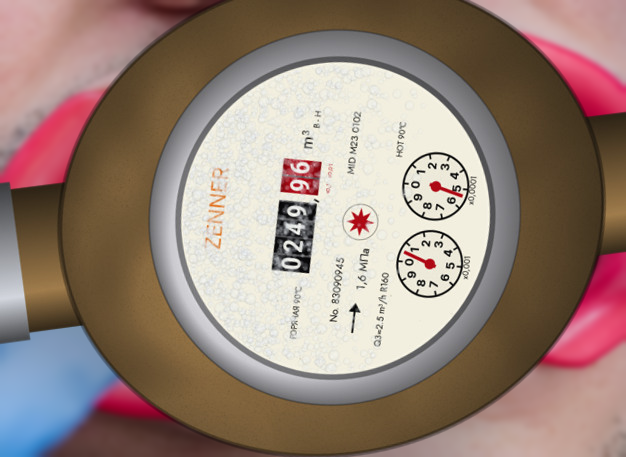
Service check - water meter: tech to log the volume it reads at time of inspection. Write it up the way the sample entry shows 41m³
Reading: 249.9605m³
